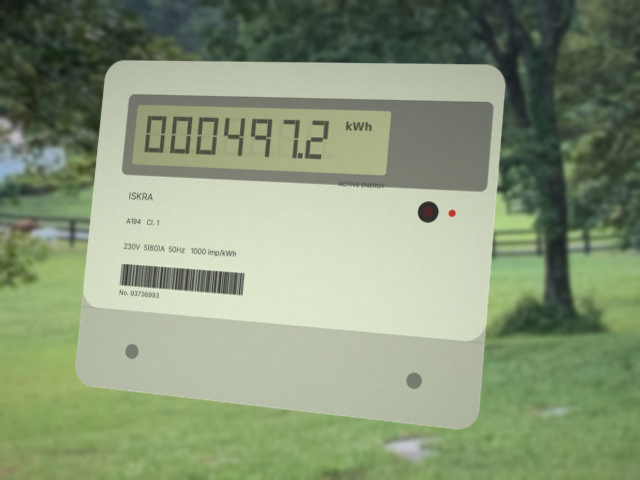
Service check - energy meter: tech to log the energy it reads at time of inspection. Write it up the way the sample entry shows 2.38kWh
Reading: 497.2kWh
